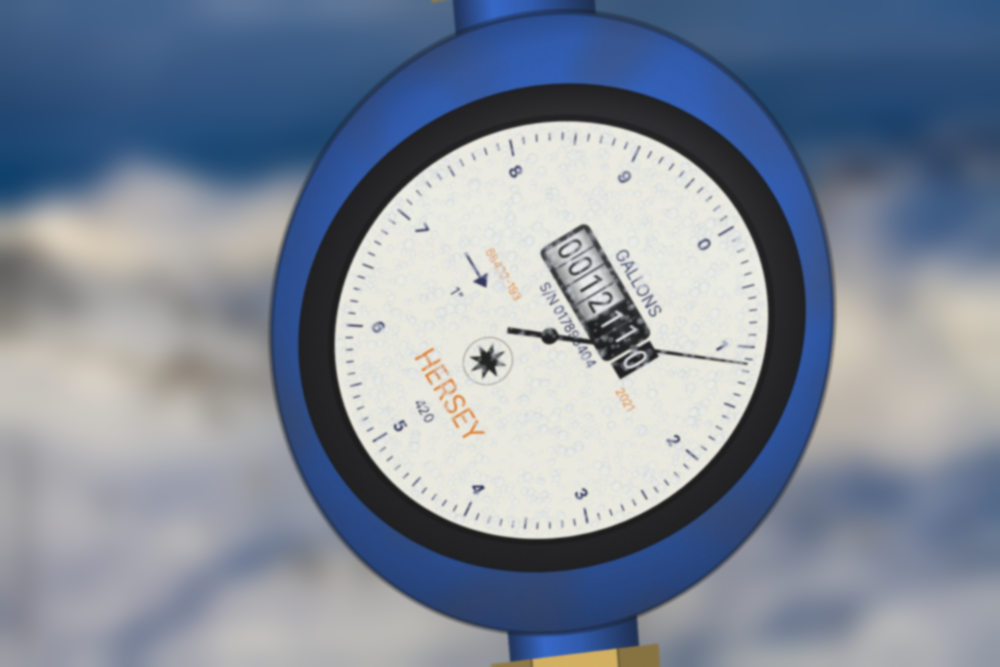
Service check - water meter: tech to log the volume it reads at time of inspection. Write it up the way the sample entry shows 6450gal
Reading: 12111.1gal
